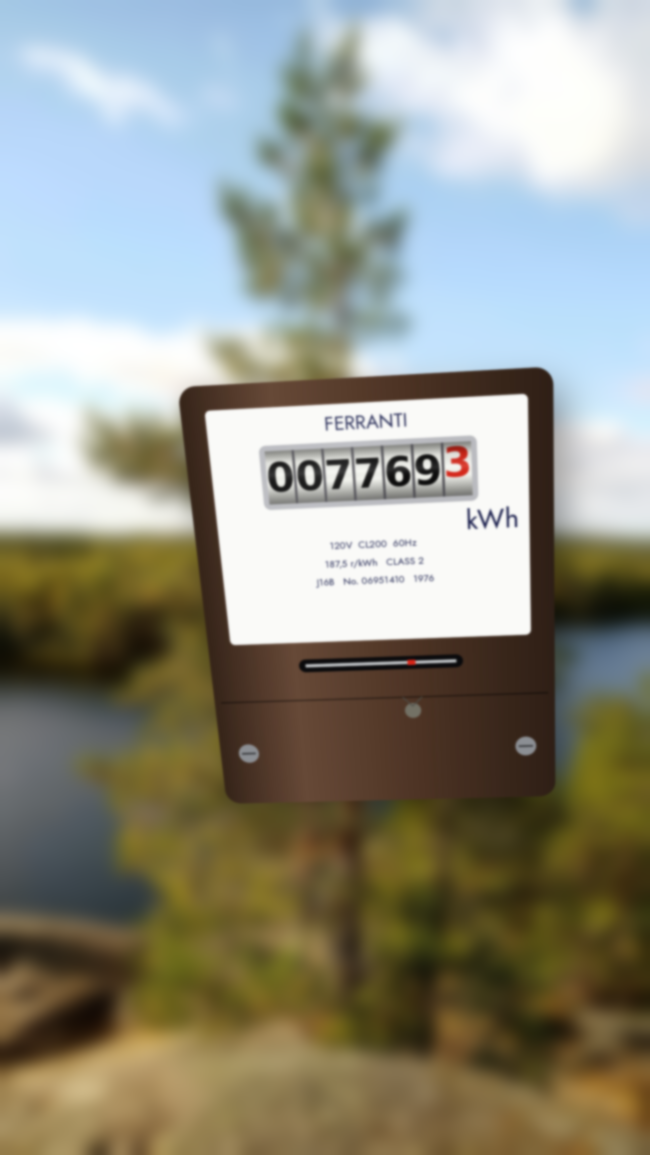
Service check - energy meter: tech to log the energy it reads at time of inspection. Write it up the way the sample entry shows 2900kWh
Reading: 7769.3kWh
